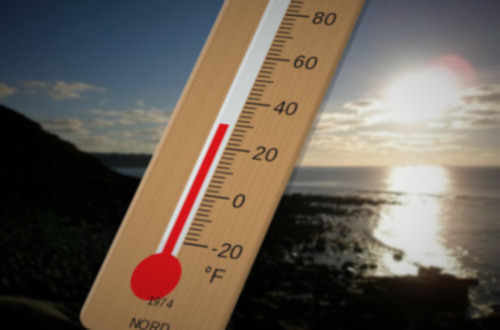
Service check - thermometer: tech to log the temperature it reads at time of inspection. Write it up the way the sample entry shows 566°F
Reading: 30°F
